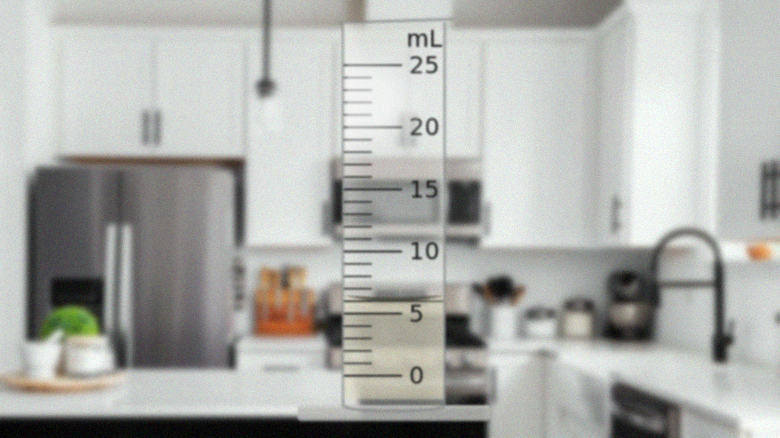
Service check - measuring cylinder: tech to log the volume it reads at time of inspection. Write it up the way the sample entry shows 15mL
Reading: 6mL
